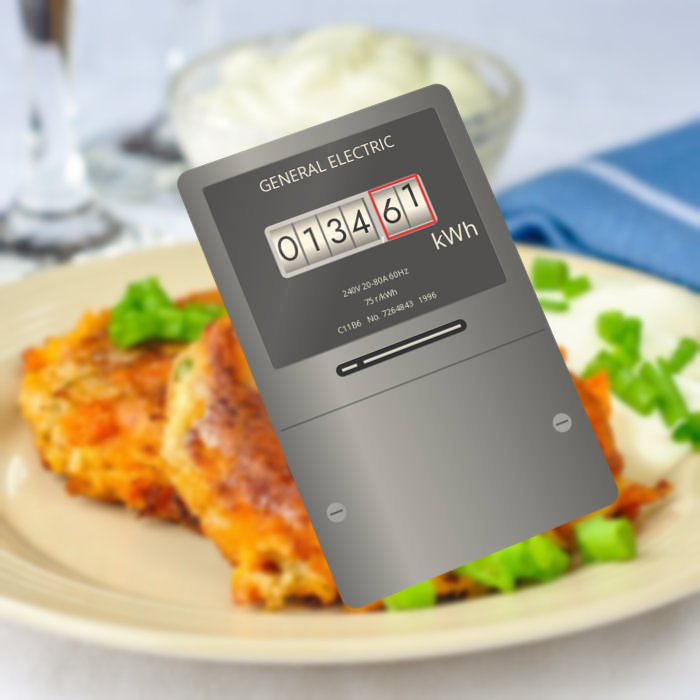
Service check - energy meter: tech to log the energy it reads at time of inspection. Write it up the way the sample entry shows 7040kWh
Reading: 134.61kWh
